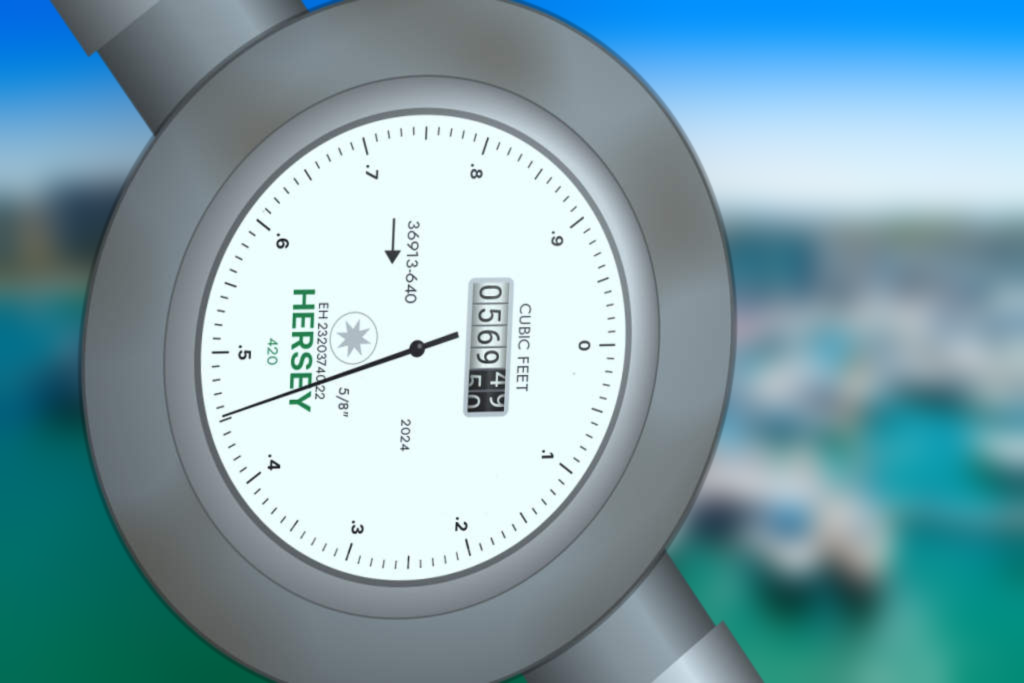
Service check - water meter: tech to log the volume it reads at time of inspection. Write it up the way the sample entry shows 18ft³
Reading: 56949.45ft³
